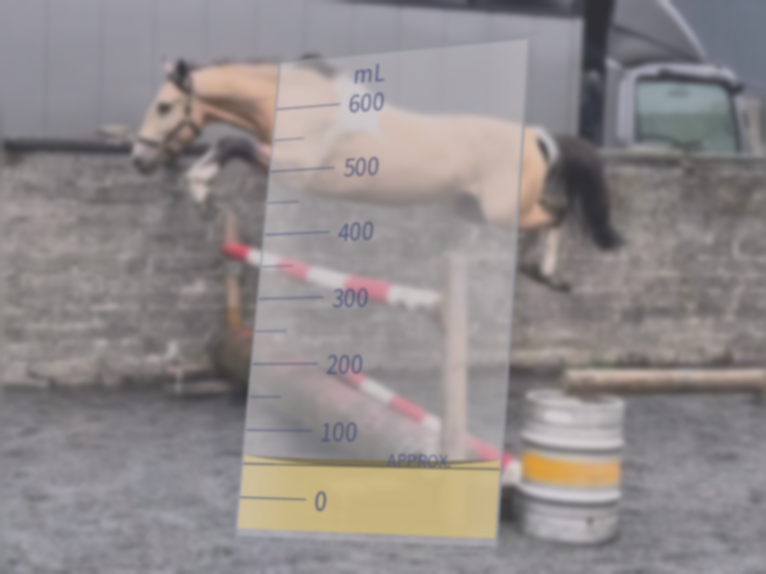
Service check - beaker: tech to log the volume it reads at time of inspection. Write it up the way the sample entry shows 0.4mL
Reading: 50mL
